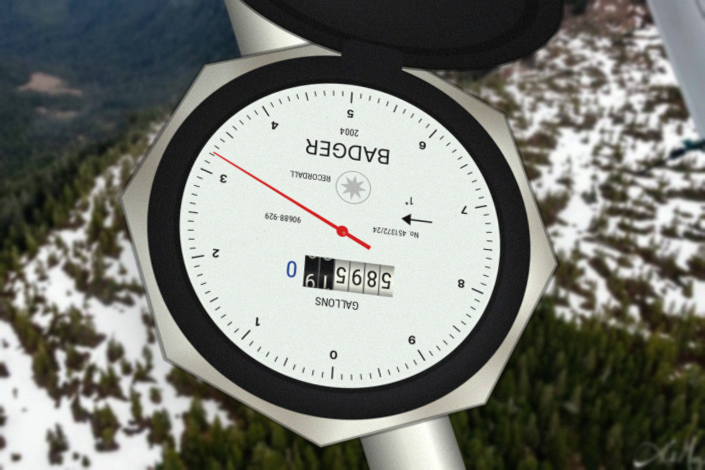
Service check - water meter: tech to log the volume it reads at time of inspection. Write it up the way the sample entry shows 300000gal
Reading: 5895193.2gal
